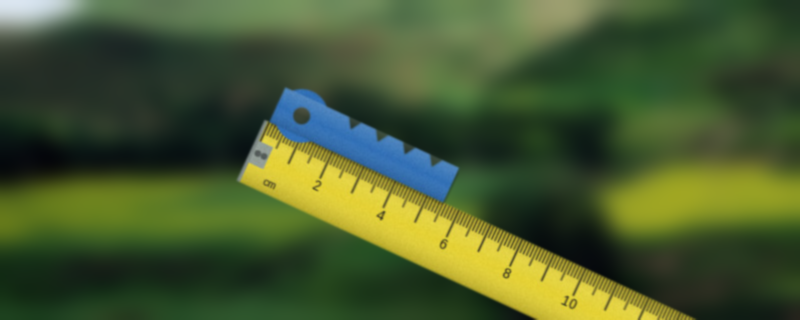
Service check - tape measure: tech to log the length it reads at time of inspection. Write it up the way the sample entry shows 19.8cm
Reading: 5.5cm
